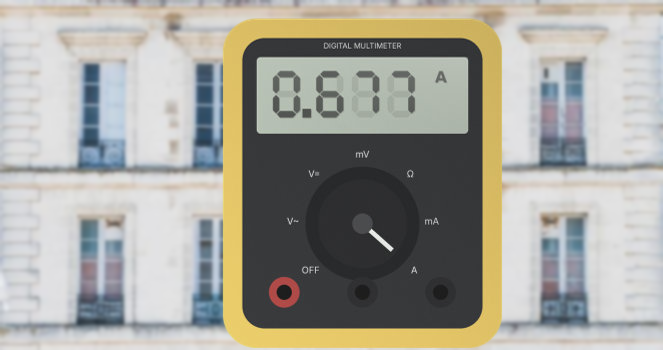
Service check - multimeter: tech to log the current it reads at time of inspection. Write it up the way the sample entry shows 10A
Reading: 0.677A
